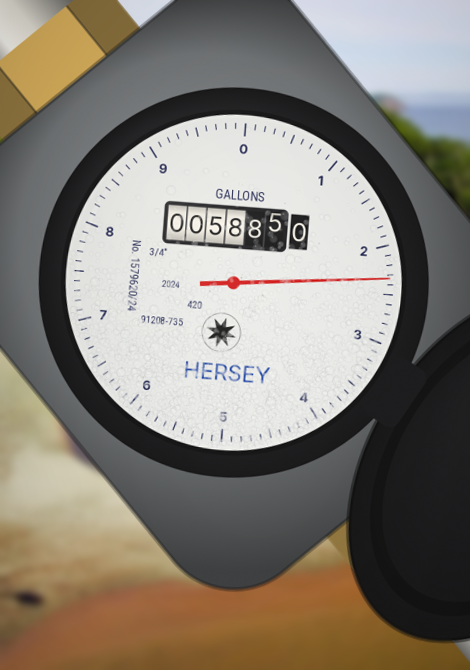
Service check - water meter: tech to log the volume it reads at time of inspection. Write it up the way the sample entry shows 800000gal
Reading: 58852.3gal
